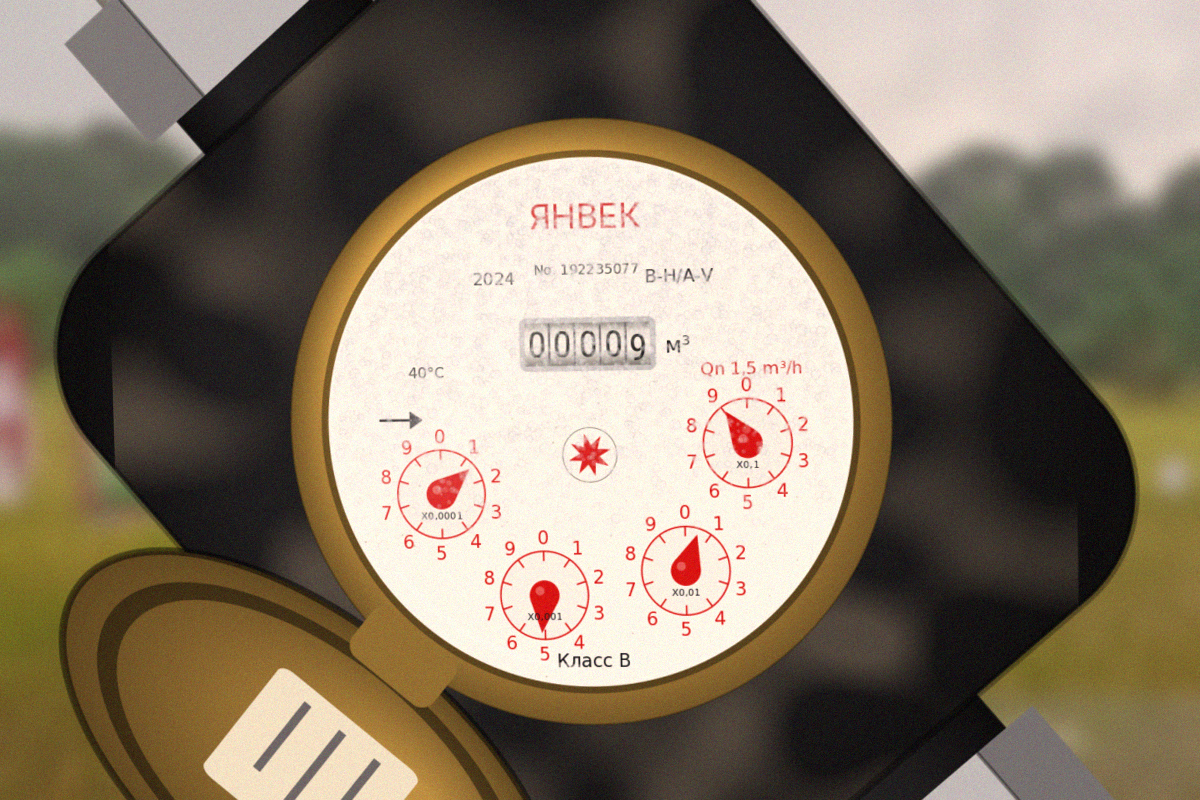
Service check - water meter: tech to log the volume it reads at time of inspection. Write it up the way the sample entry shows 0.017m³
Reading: 8.9051m³
